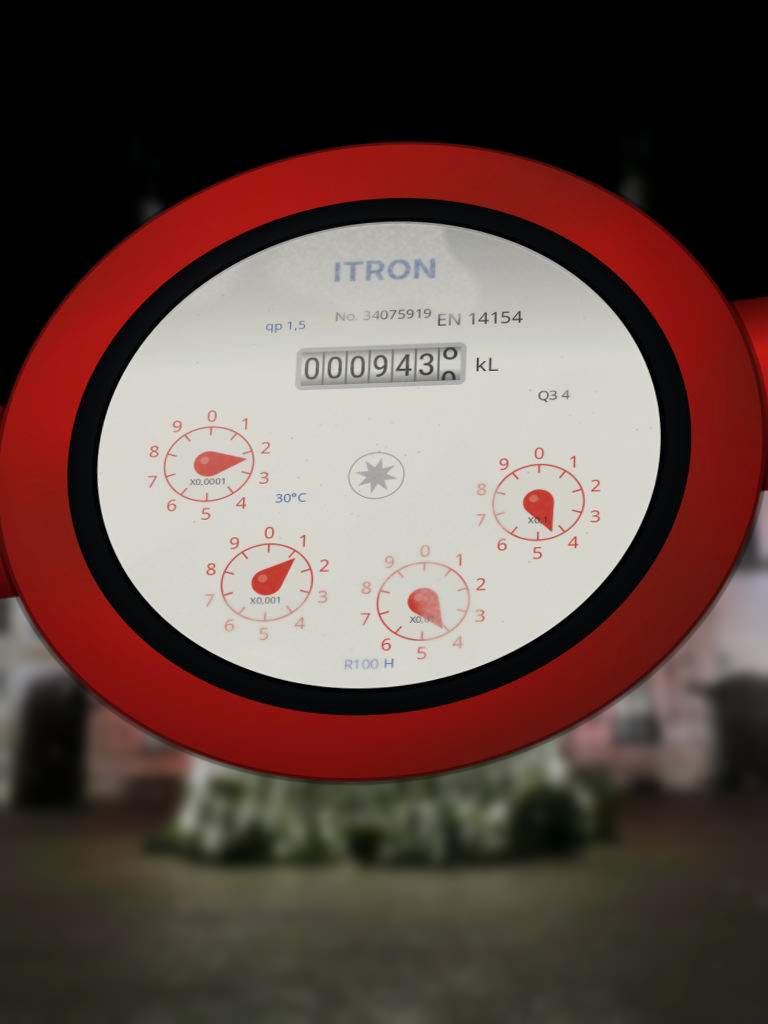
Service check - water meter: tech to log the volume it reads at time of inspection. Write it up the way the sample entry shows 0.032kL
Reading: 9438.4412kL
